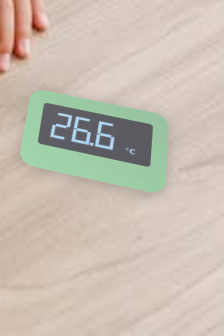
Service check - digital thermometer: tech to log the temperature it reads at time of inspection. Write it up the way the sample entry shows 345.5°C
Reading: 26.6°C
